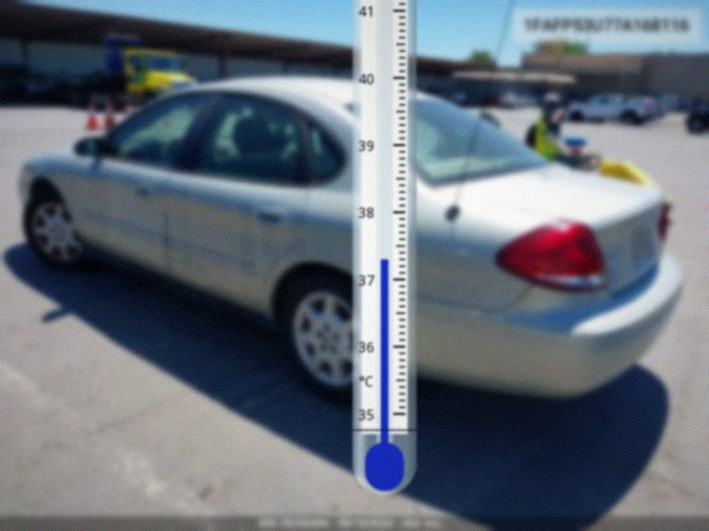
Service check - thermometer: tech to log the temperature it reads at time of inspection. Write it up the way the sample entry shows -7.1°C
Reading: 37.3°C
